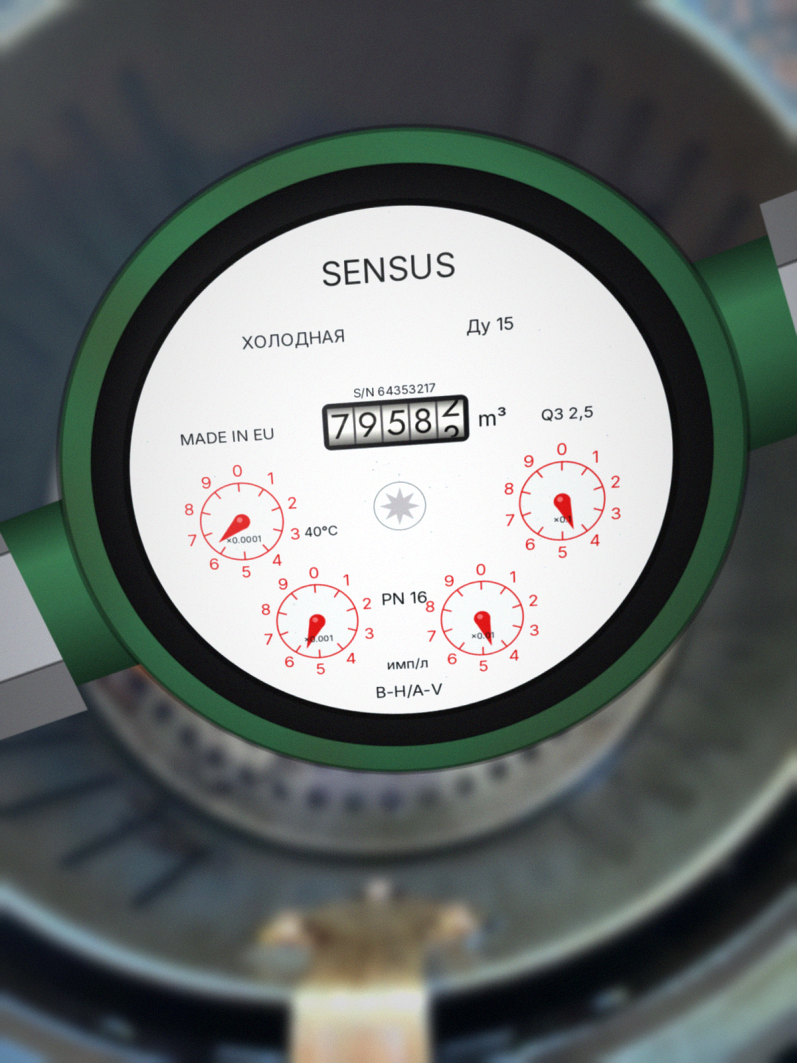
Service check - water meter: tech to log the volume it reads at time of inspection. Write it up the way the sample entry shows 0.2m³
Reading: 79582.4456m³
